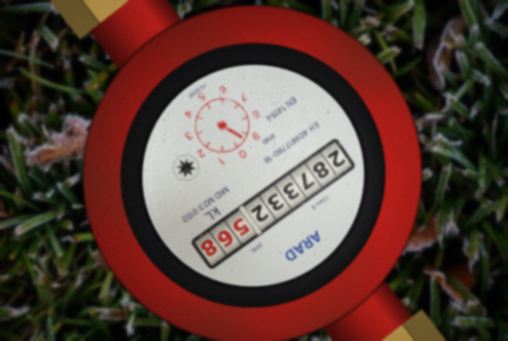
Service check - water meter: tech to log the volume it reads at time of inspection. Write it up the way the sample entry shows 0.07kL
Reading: 287332.5679kL
